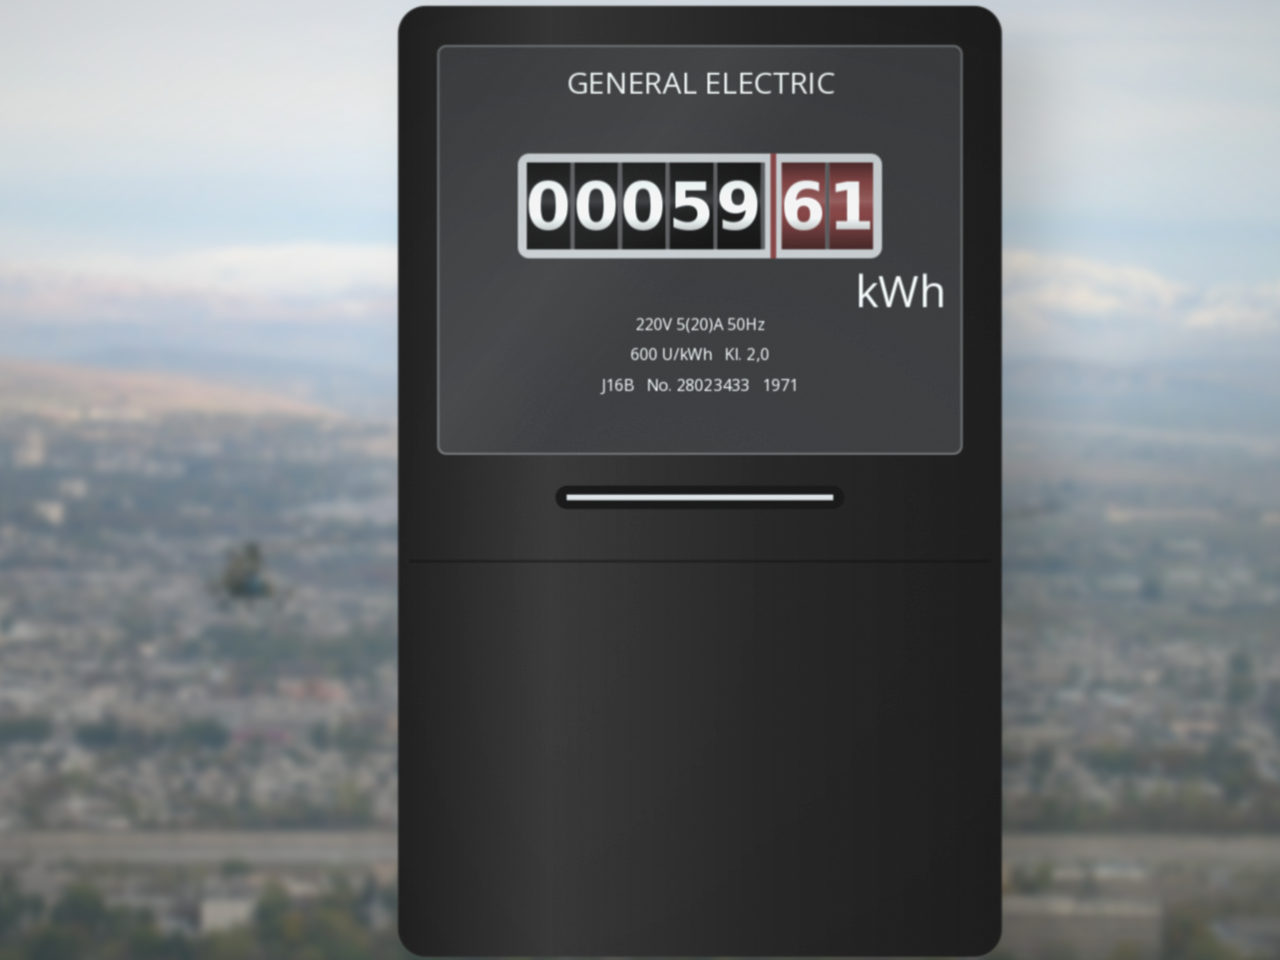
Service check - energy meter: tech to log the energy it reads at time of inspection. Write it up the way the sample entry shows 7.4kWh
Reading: 59.61kWh
